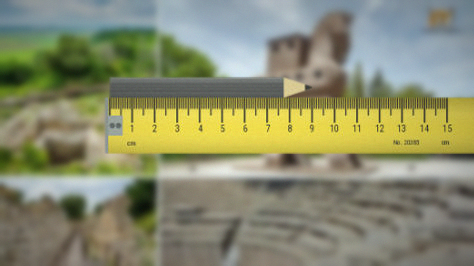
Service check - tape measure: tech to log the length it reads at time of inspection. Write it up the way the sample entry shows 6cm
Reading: 9cm
